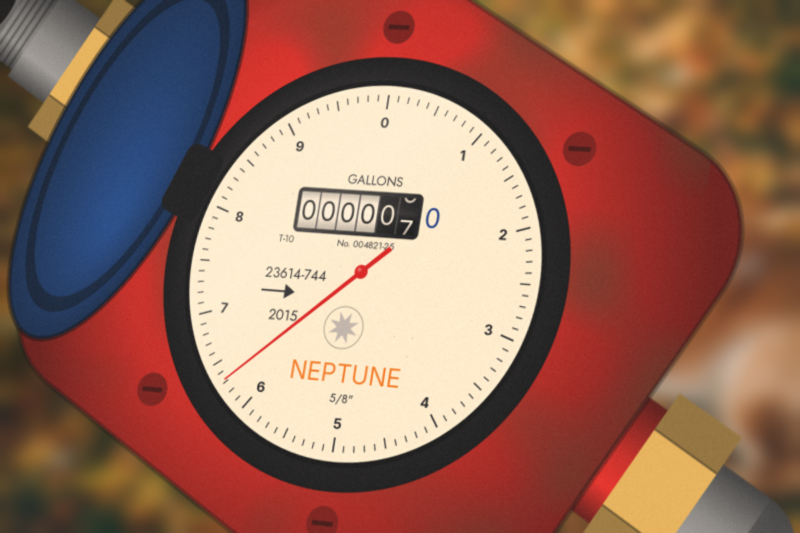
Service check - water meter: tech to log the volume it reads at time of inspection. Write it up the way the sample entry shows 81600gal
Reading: 66.3gal
